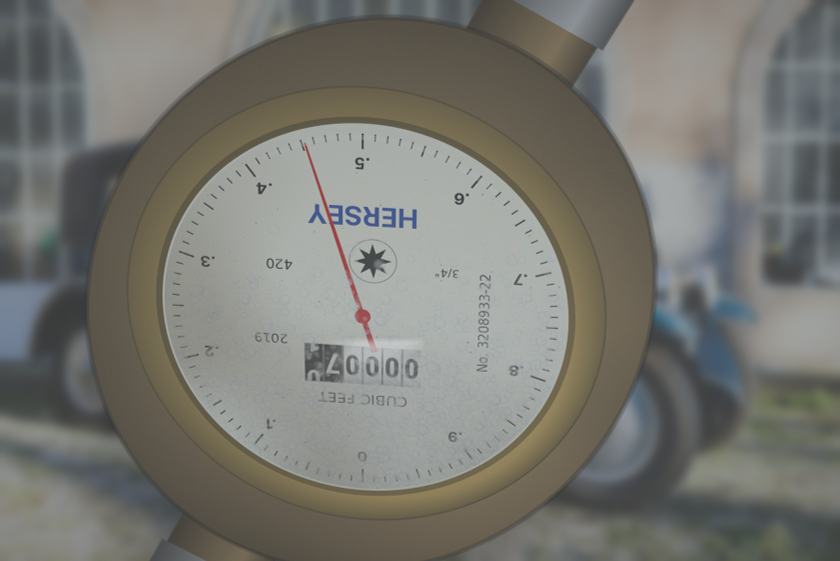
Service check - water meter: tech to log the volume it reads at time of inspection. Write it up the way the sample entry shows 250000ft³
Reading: 70.45ft³
